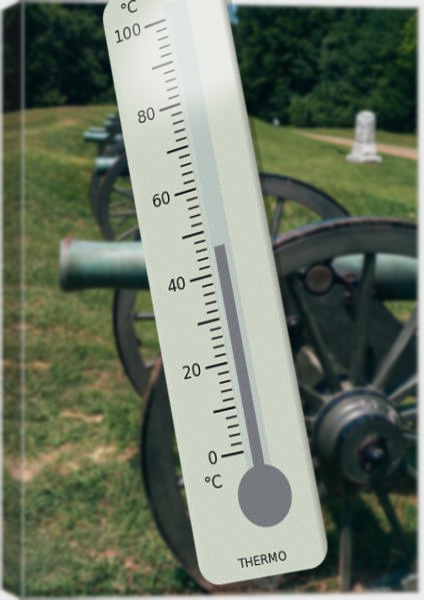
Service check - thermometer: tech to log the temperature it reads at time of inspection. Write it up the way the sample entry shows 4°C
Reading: 46°C
